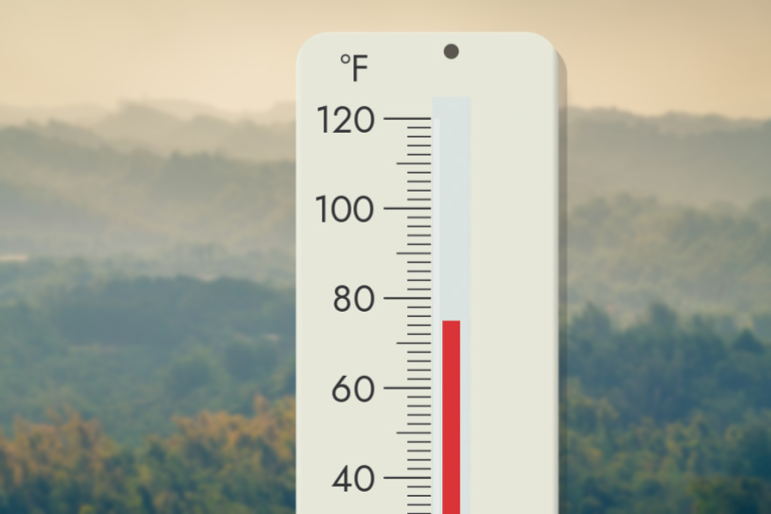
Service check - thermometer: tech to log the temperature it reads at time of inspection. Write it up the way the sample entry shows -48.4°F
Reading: 75°F
